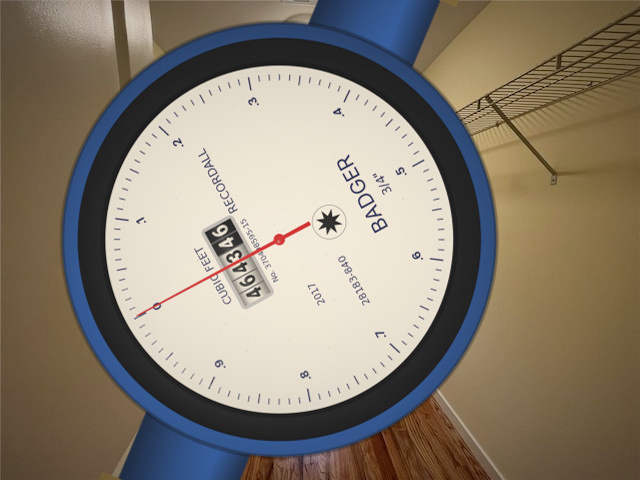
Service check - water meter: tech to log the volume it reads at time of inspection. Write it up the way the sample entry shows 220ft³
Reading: 464346.00ft³
